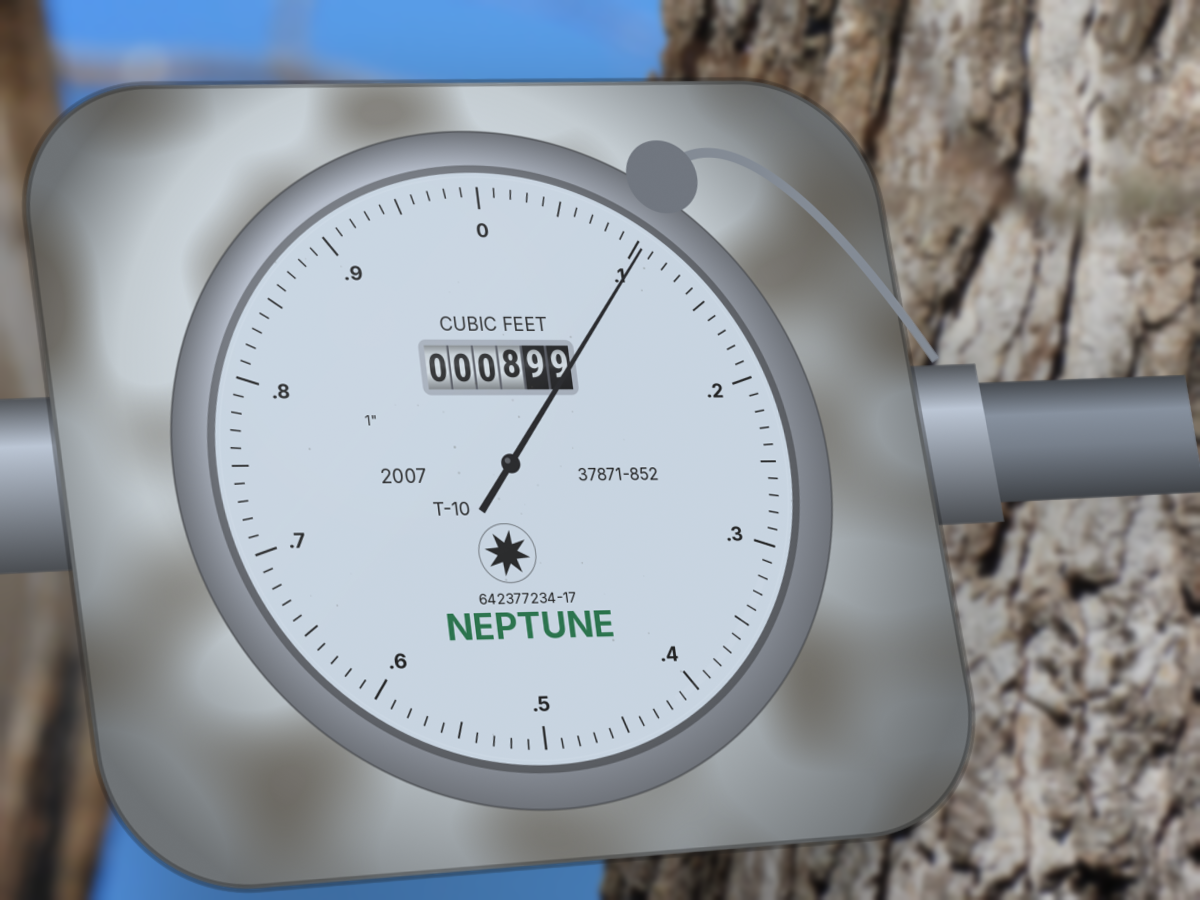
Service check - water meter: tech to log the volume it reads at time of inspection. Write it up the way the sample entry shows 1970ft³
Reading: 899.10ft³
